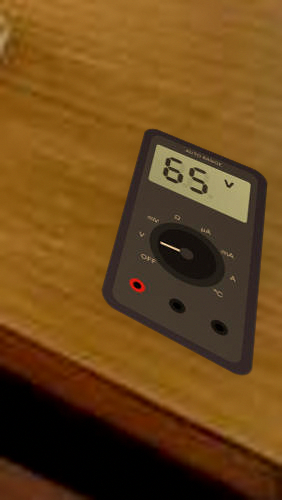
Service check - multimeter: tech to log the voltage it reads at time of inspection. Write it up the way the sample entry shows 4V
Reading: 65V
